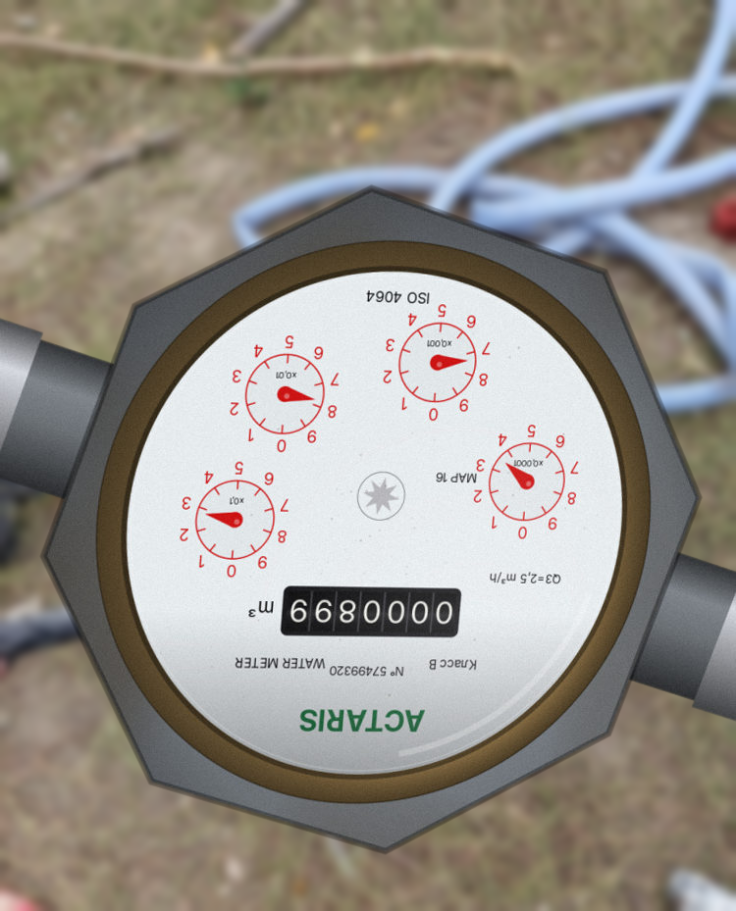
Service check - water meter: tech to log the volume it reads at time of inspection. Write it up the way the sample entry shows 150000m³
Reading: 899.2773m³
